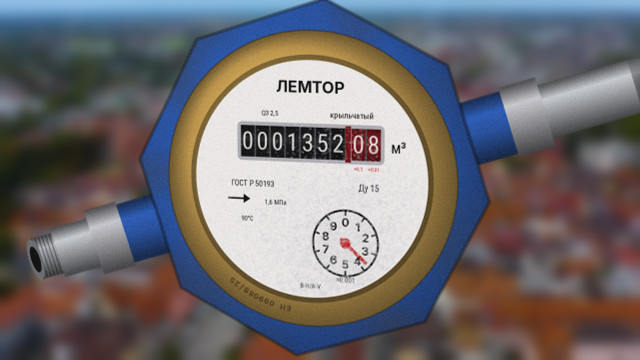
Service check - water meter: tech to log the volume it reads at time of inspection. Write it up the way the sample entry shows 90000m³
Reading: 1352.083m³
